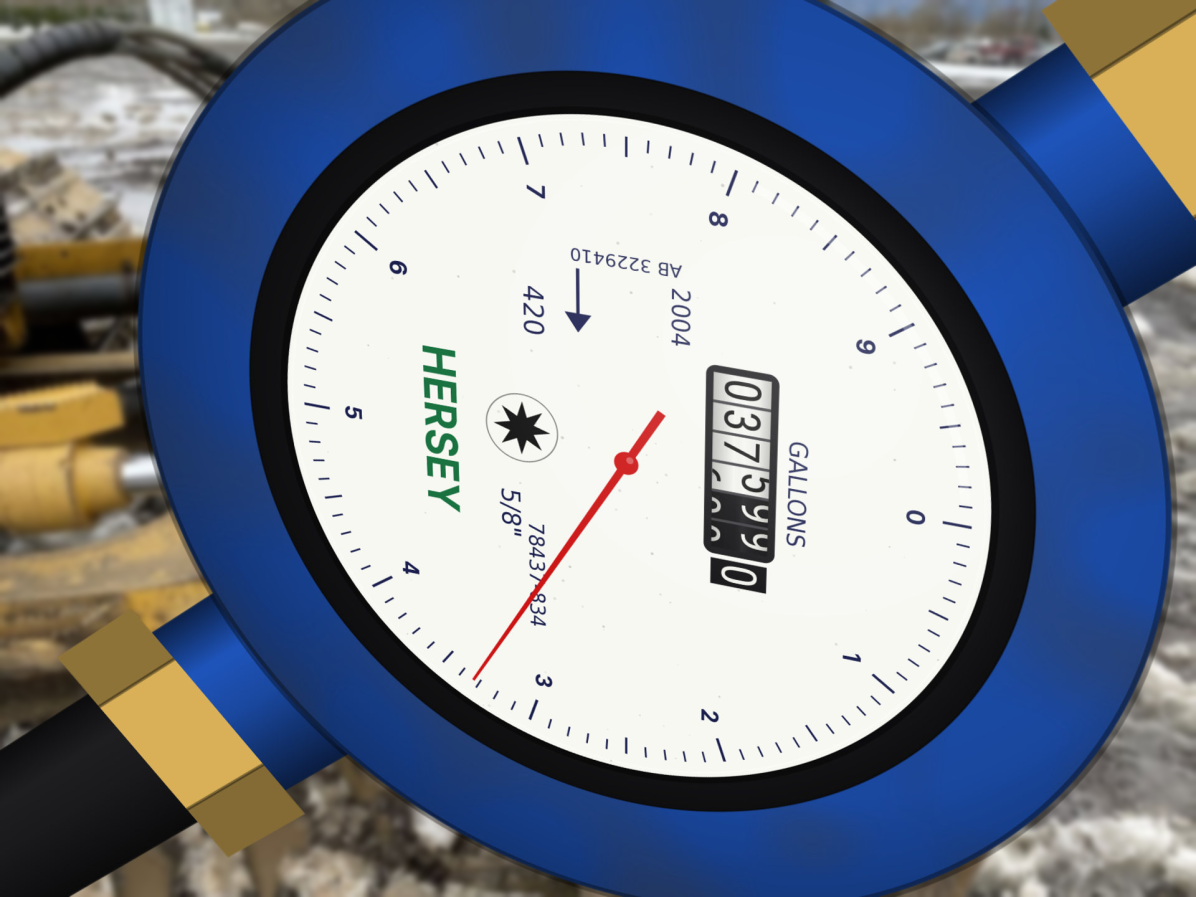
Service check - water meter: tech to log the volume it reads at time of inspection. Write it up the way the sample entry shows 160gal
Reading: 375993.3gal
